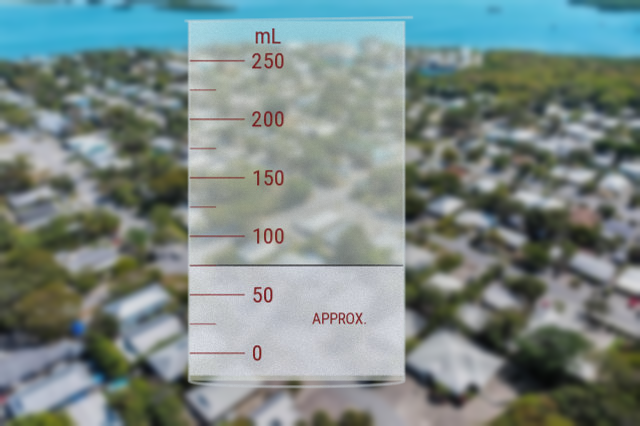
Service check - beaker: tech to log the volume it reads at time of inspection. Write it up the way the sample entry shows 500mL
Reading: 75mL
